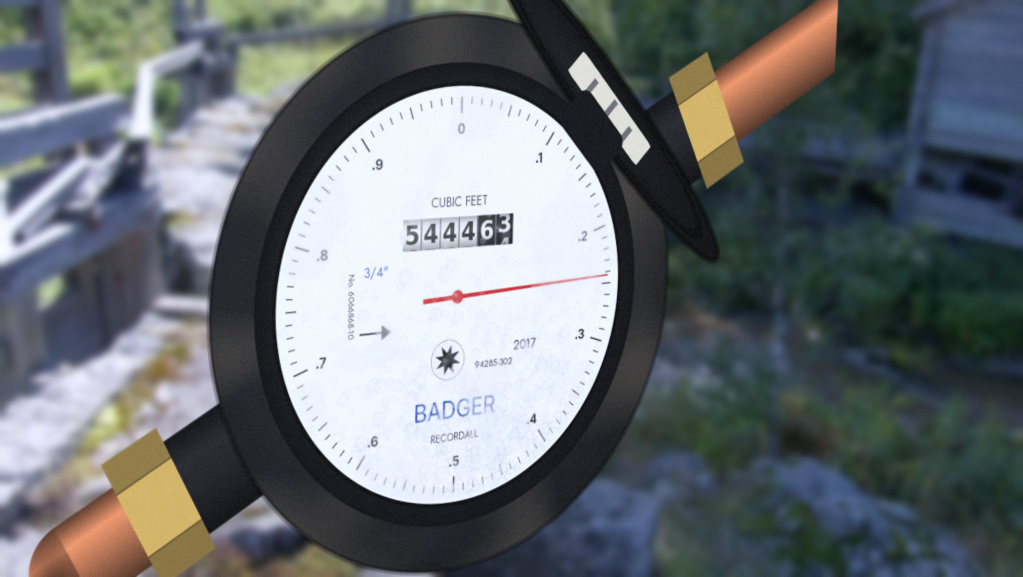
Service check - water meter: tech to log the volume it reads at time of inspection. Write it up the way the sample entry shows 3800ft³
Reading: 544463.24ft³
